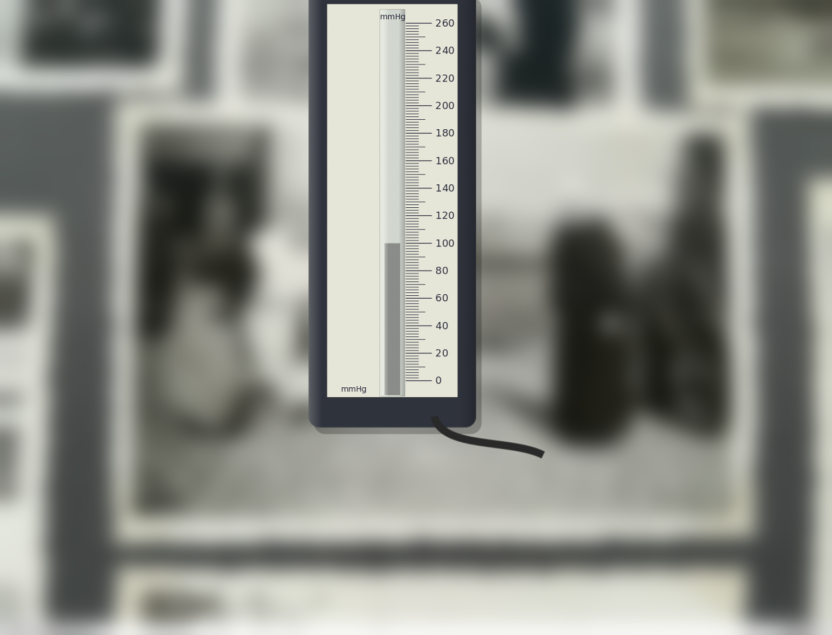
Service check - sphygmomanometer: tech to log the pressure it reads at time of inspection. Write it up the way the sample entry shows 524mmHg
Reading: 100mmHg
